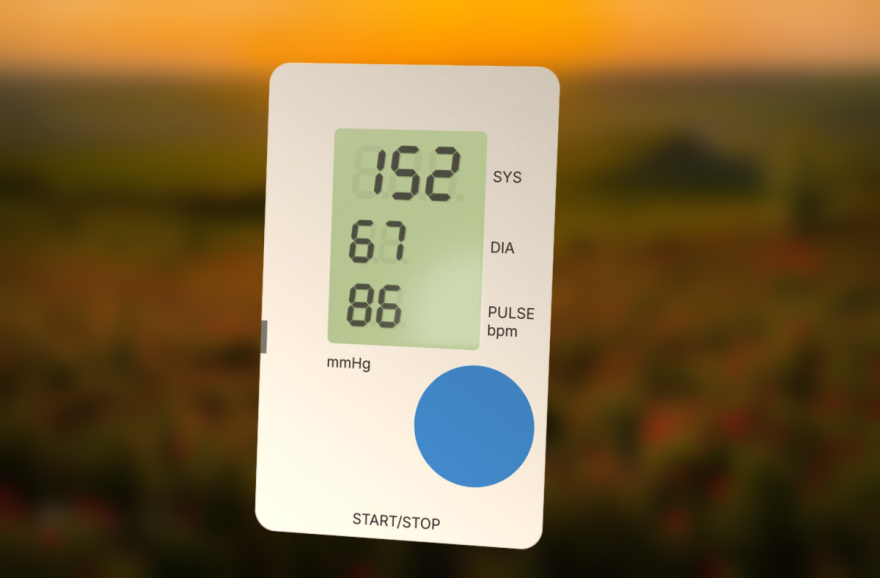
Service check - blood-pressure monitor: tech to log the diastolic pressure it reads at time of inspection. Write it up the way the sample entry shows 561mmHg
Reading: 67mmHg
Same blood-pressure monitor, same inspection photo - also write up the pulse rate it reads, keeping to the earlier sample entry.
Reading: 86bpm
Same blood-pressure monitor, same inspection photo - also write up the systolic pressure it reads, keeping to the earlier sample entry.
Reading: 152mmHg
